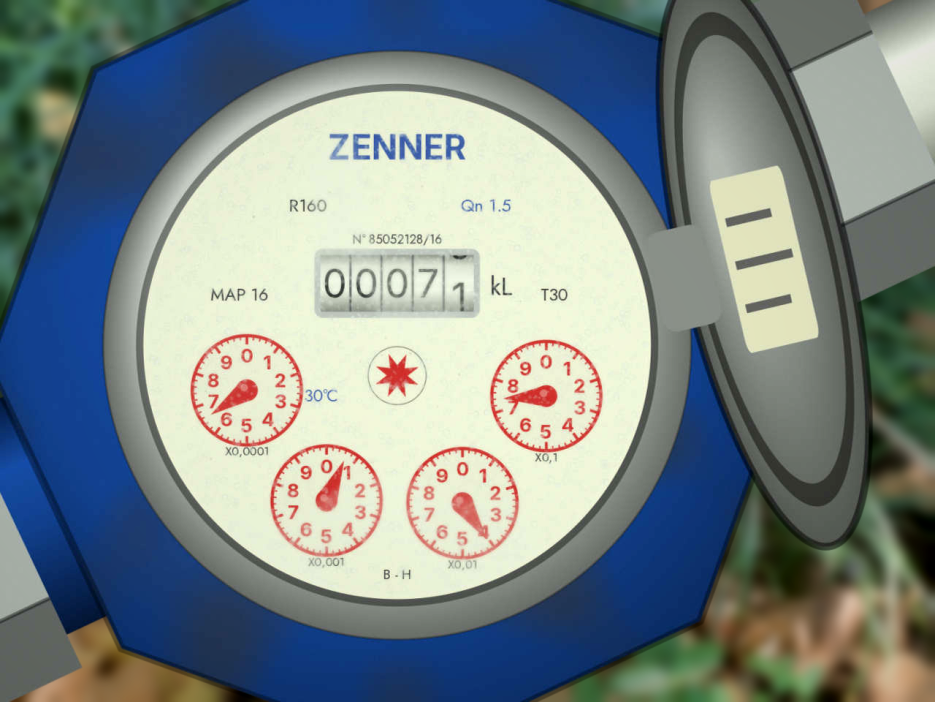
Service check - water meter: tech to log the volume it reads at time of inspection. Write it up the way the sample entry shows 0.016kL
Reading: 70.7406kL
